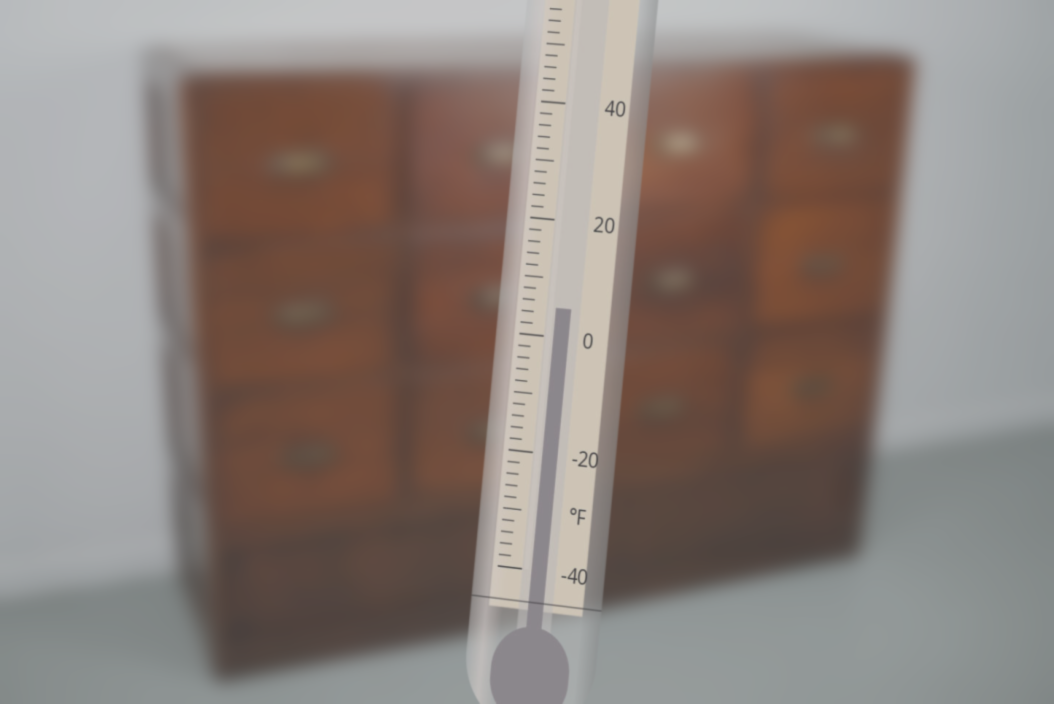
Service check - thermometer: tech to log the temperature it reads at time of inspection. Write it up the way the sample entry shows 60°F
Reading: 5°F
